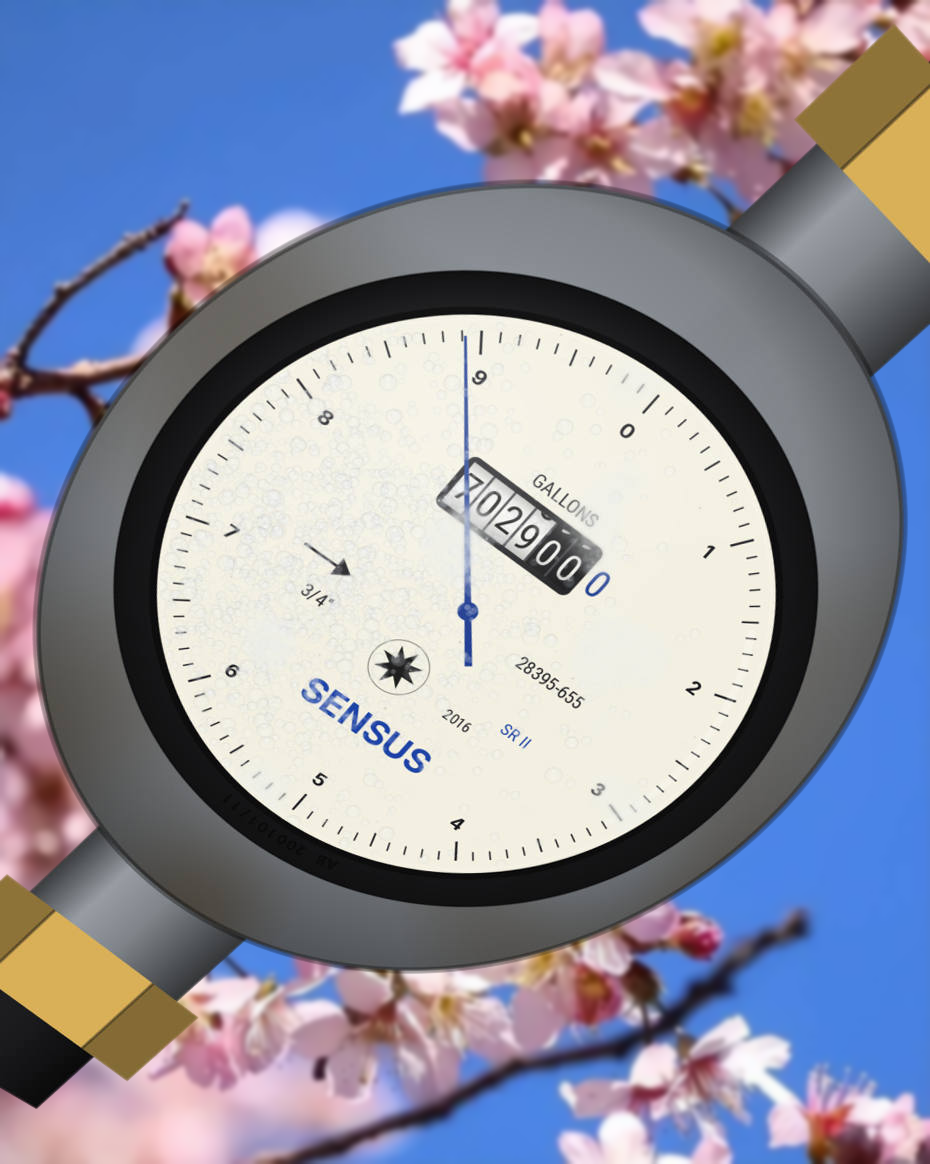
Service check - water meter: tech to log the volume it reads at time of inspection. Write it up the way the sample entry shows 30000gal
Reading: 7028998.9gal
